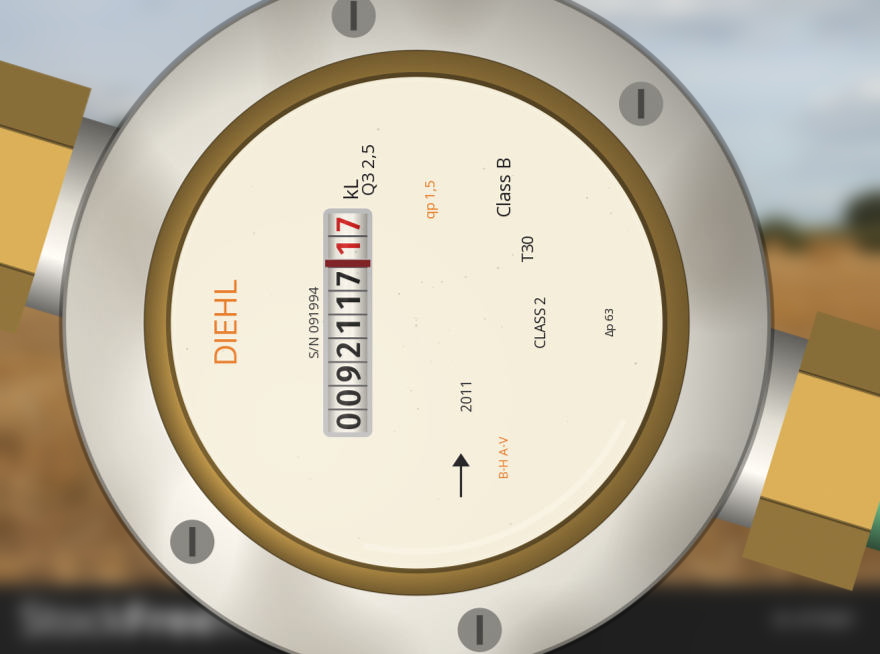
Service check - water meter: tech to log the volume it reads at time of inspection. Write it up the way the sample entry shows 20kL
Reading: 92117.17kL
